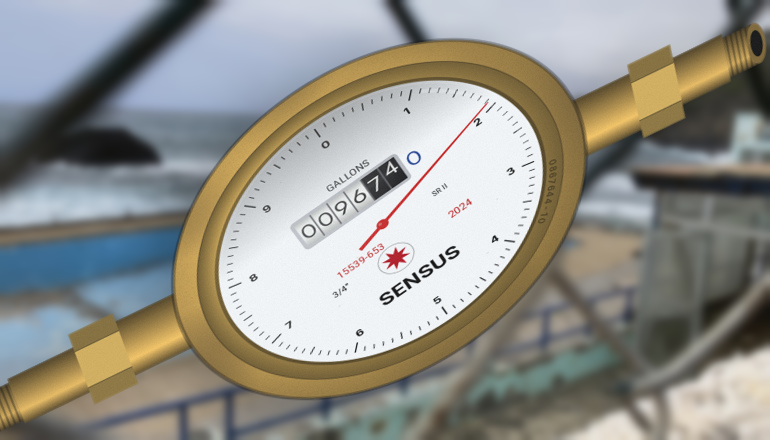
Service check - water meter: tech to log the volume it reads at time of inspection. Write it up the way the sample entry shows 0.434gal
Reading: 96741.9gal
